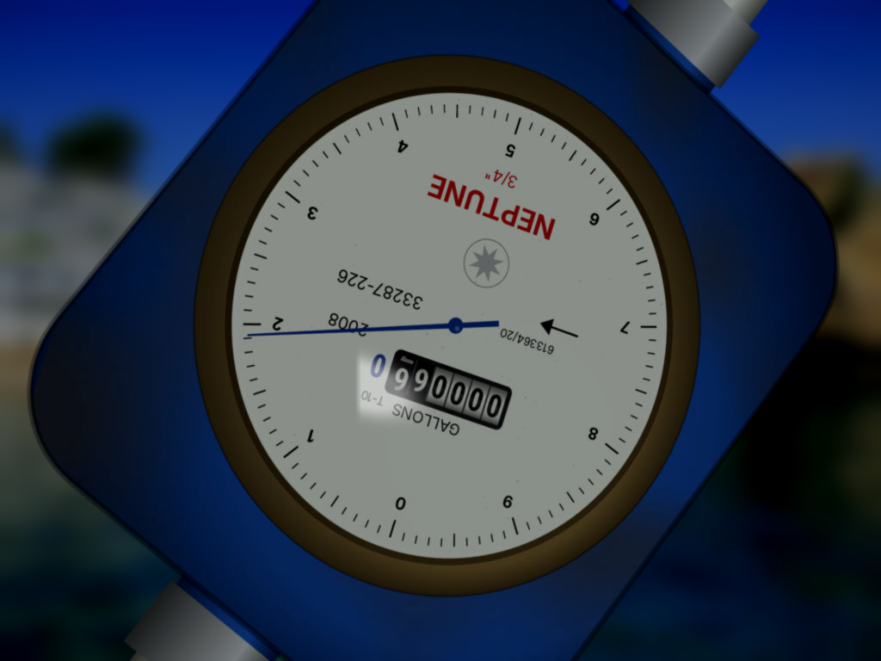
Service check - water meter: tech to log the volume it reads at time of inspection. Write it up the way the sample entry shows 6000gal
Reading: 661.9gal
